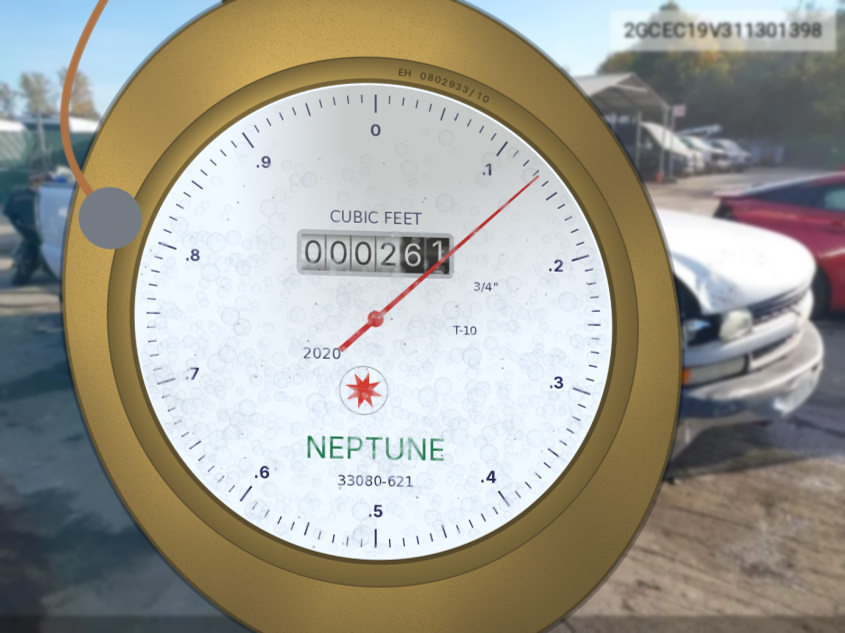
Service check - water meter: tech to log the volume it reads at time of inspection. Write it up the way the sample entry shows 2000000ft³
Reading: 261.13ft³
